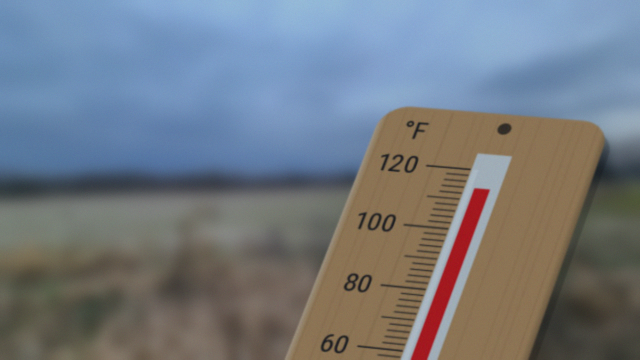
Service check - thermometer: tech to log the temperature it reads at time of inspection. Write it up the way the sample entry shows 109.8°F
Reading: 114°F
